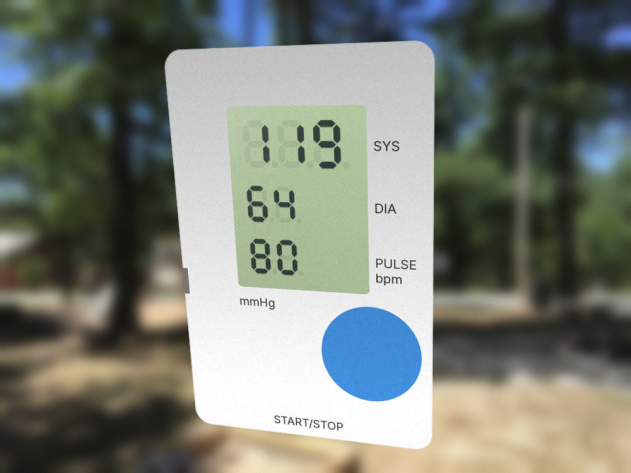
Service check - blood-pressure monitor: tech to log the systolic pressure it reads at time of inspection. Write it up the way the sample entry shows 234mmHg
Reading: 119mmHg
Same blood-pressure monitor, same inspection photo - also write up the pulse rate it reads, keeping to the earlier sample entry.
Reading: 80bpm
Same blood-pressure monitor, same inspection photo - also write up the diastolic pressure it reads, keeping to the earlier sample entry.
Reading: 64mmHg
